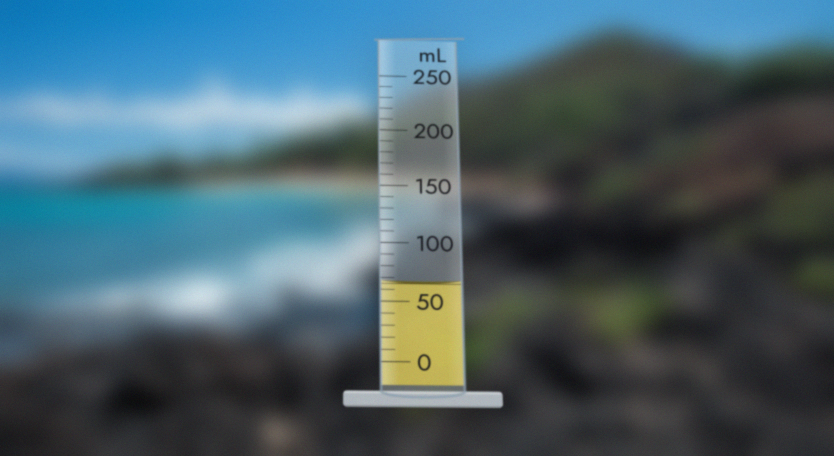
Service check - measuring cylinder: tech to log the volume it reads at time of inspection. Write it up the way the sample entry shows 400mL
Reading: 65mL
